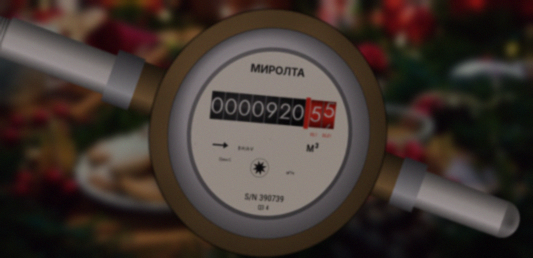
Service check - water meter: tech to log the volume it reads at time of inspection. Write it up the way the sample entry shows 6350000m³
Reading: 920.55m³
